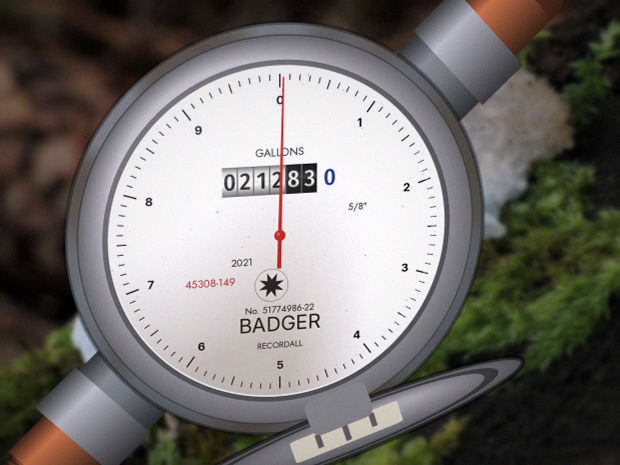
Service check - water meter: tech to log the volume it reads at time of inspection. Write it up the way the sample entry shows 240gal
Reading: 212830.0gal
